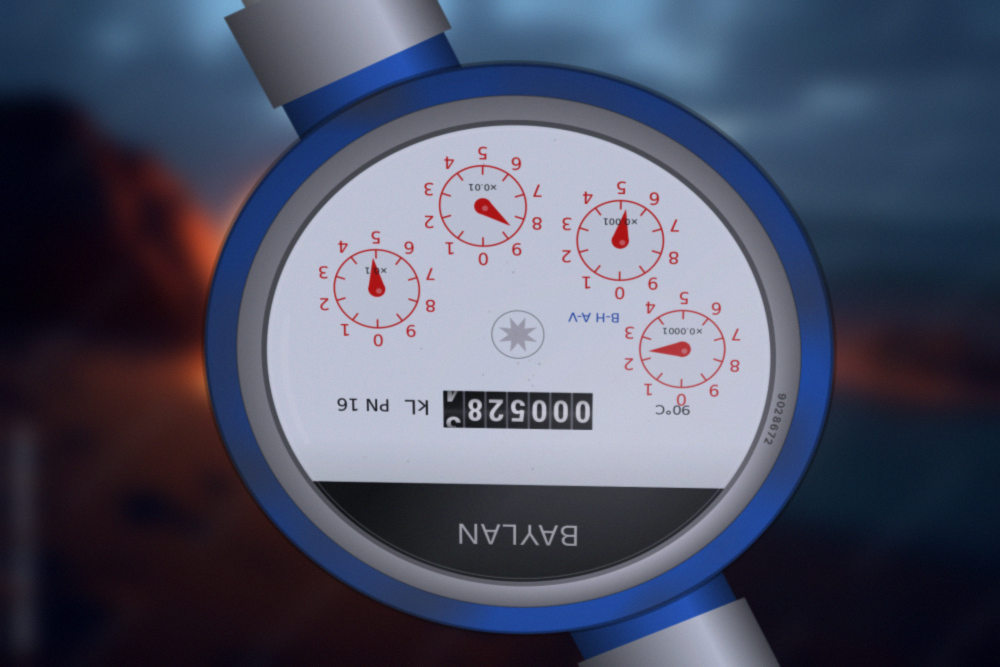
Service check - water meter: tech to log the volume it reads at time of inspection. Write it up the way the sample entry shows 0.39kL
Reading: 5283.4852kL
